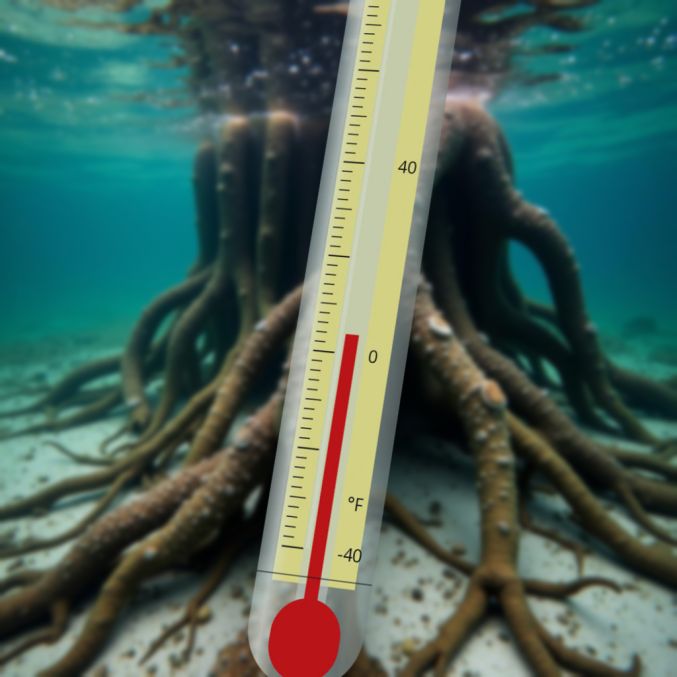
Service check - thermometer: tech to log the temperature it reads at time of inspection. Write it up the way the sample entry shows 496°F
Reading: 4°F
